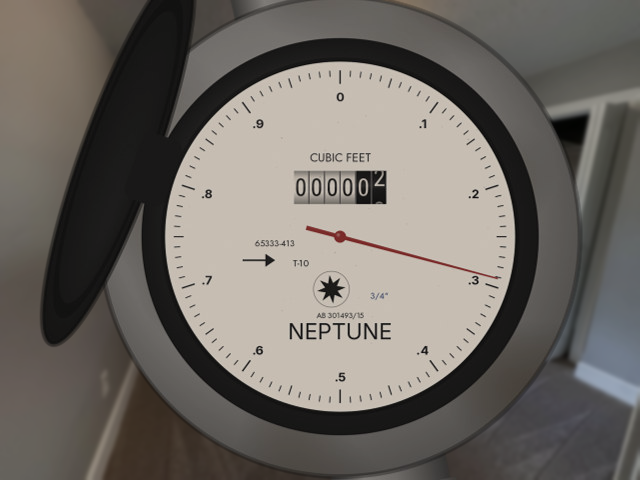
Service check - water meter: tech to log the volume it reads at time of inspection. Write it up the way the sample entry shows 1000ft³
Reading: 2.29ft³
